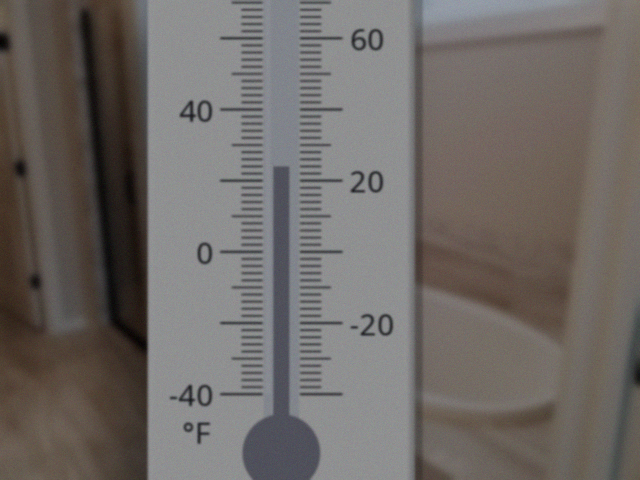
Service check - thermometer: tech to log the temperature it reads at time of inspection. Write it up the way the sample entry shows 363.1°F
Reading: 24°F
